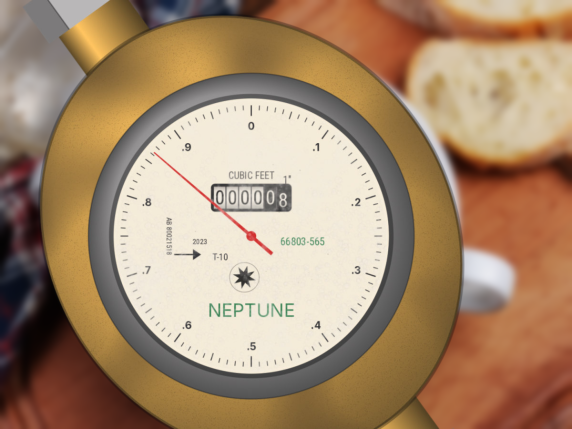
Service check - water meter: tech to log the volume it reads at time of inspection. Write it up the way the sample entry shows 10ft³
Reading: 7.86ft³
